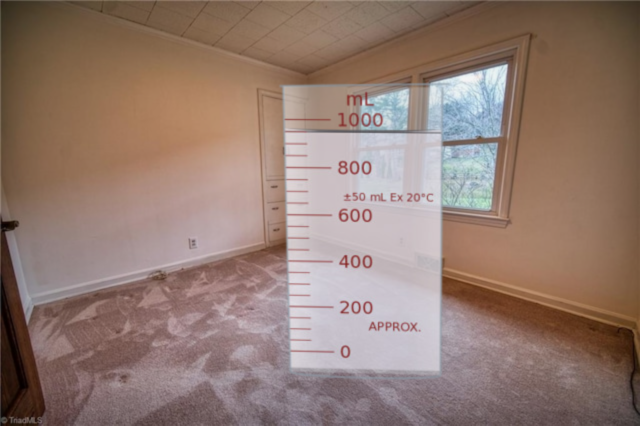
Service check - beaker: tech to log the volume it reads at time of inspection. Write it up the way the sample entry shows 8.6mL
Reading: 950mL
